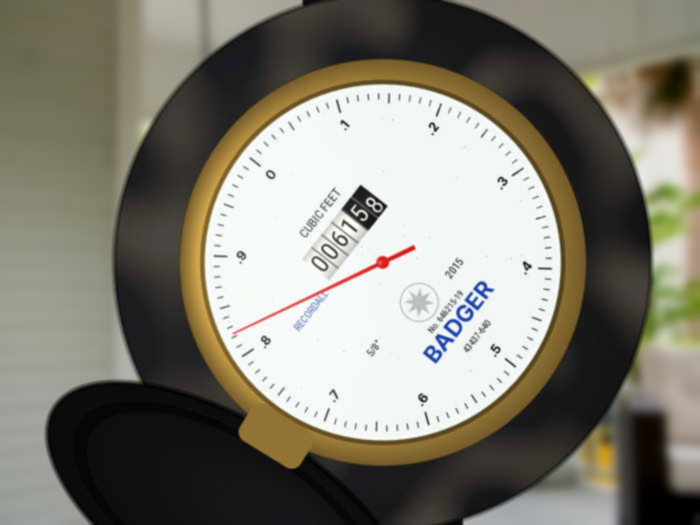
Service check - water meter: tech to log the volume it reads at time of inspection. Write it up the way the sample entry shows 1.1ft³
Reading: 6157.82ft³
